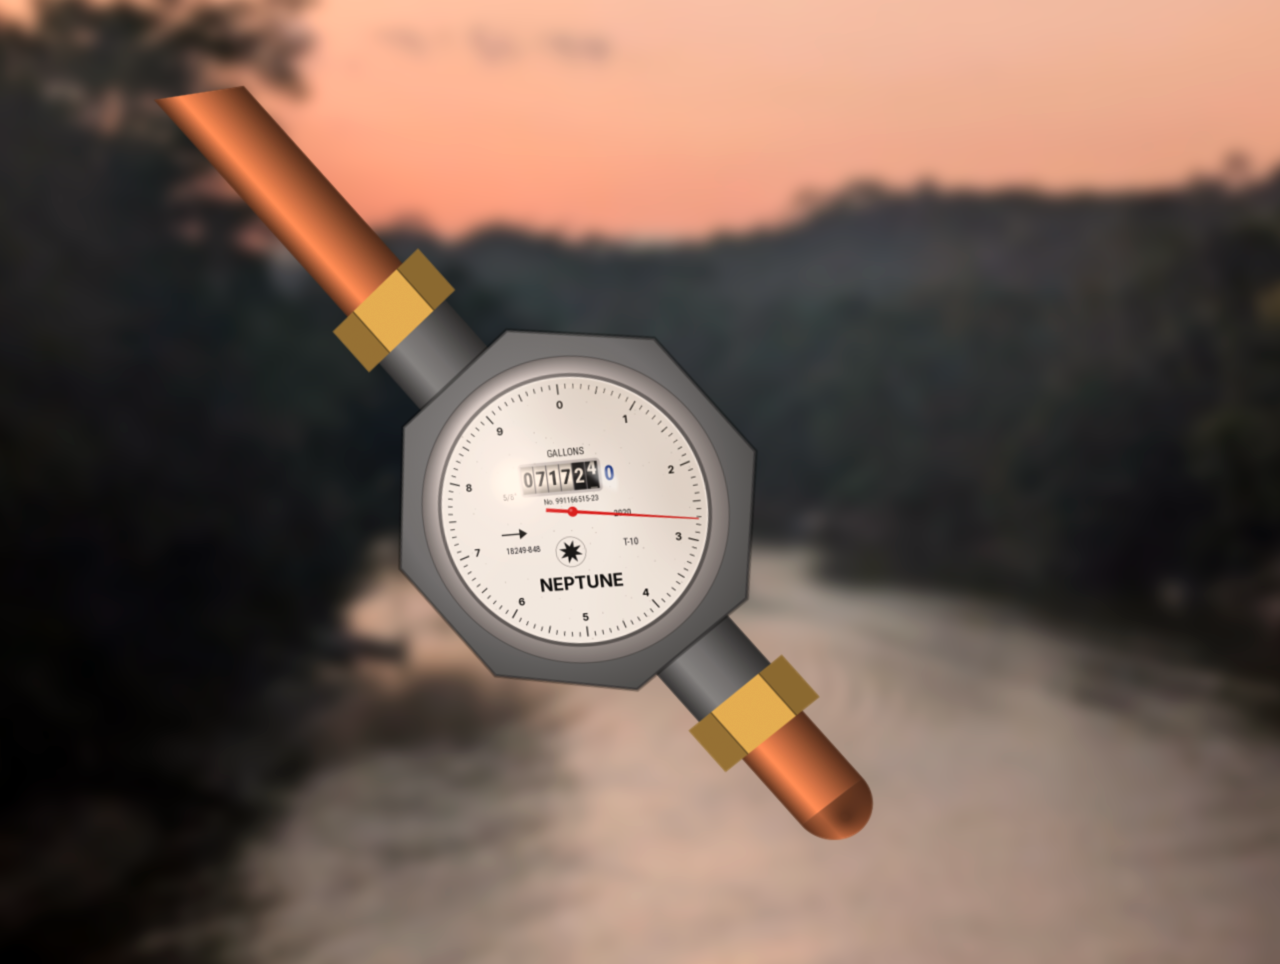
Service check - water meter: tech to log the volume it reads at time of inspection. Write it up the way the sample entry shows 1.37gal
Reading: 717242.7gal
